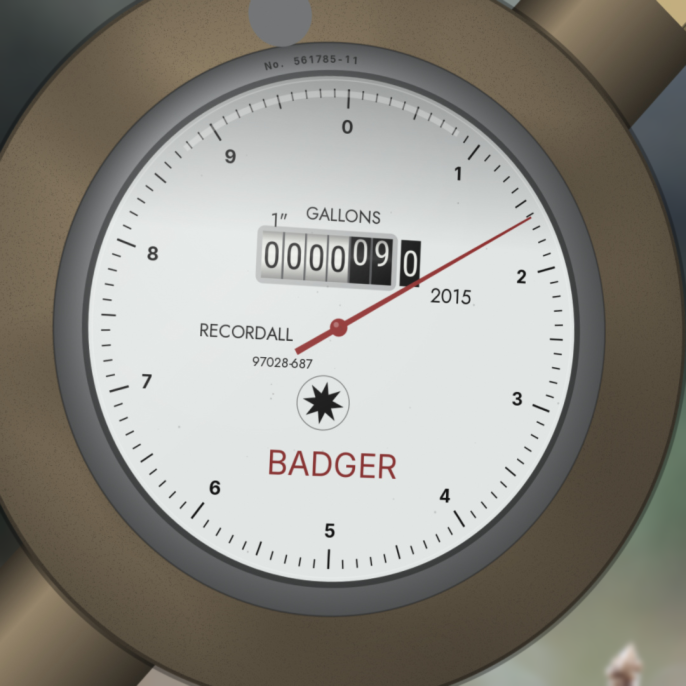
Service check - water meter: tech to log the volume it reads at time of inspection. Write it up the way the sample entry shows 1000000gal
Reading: 91.6gal
